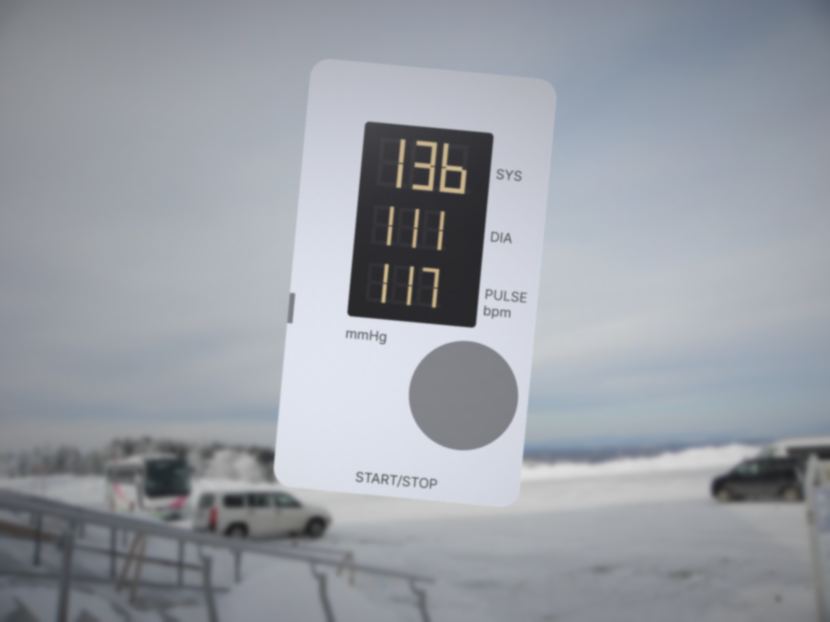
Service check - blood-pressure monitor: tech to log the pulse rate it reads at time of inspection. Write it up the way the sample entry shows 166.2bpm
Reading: 117bpm
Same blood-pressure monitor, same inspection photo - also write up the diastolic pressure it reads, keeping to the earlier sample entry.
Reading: 111mmHg
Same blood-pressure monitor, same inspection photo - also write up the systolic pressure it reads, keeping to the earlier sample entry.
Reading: 136mmHg
